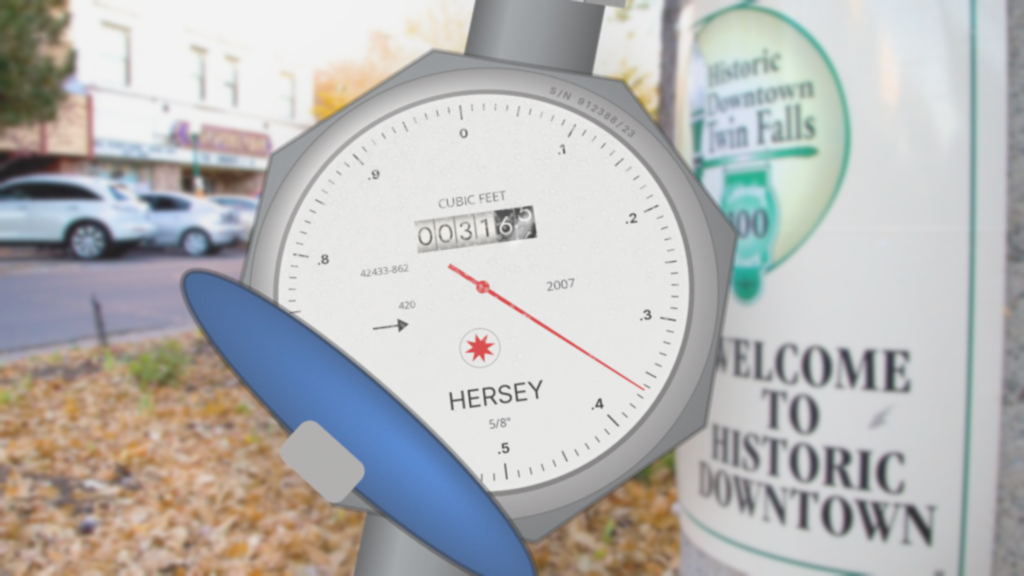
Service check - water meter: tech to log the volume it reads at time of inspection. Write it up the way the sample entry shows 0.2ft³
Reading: 3165.36ft³
